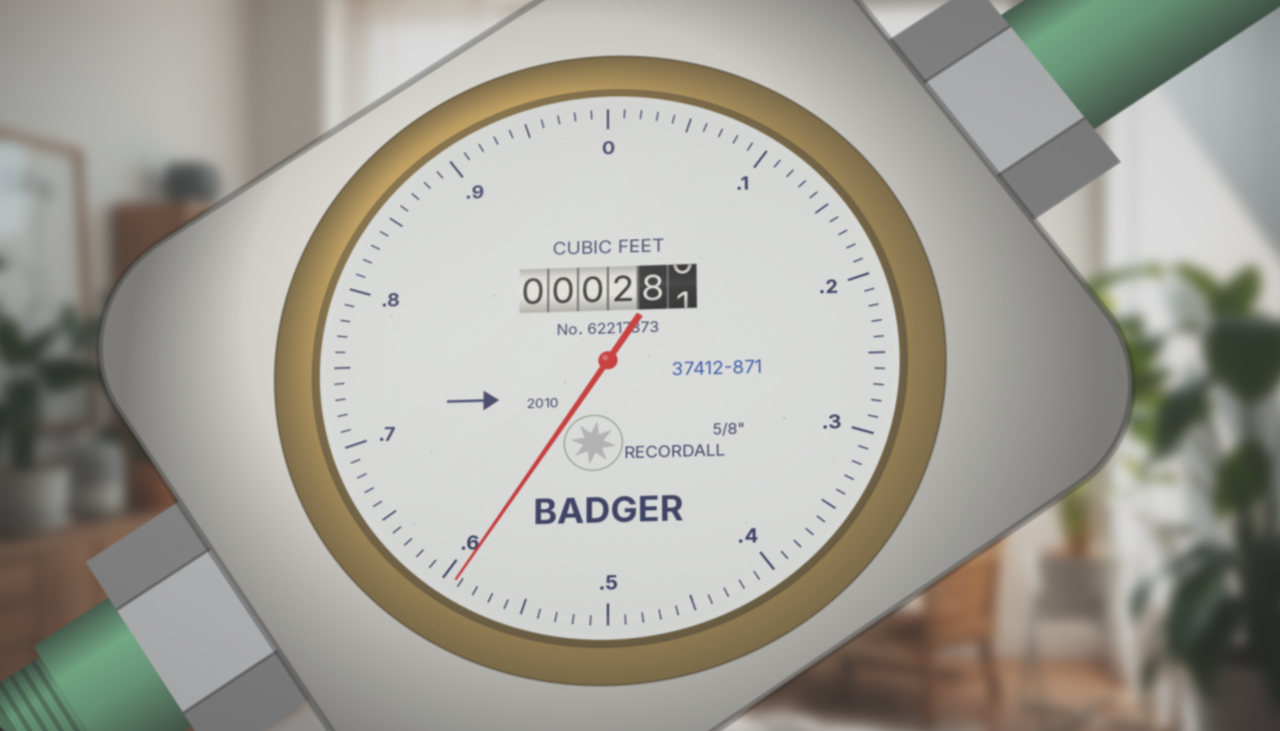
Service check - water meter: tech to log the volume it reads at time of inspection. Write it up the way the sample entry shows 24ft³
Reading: 280.59ft³
